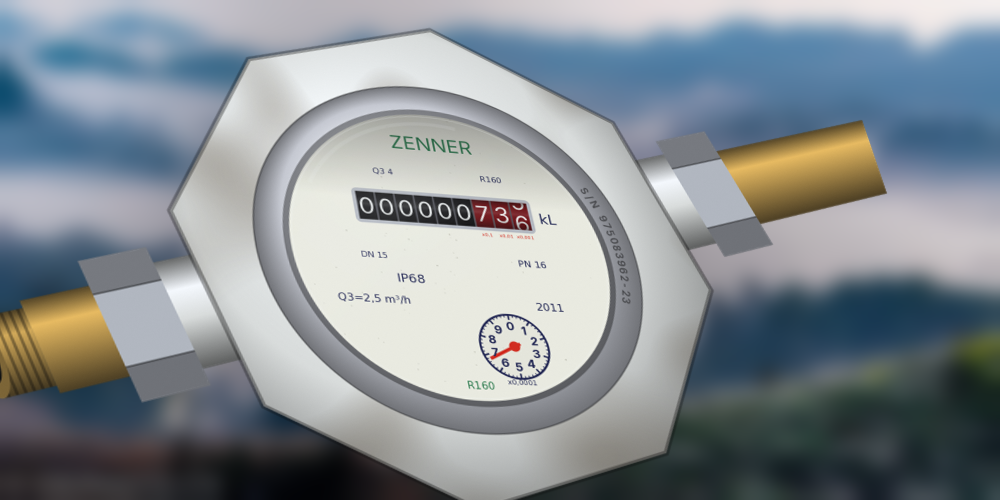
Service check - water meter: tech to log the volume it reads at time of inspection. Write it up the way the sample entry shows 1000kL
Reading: 0.7356kL
